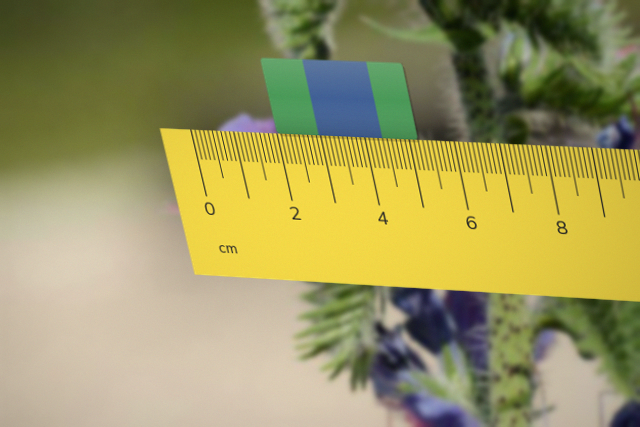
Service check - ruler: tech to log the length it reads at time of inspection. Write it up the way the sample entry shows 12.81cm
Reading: 3.2cm
